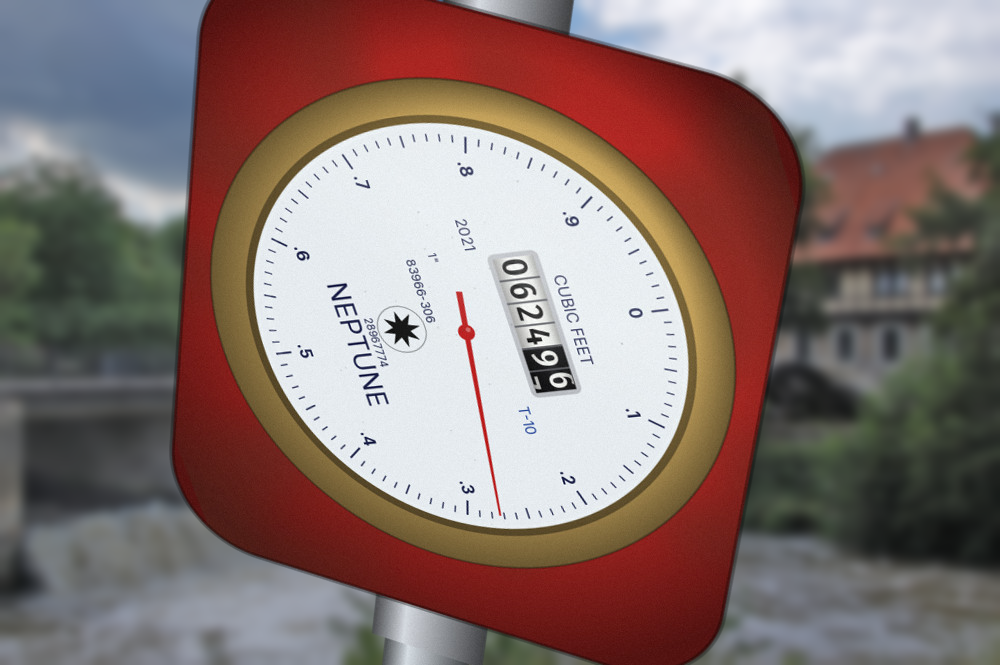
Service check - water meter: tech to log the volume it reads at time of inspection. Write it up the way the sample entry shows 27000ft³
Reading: 62496.27ft³
